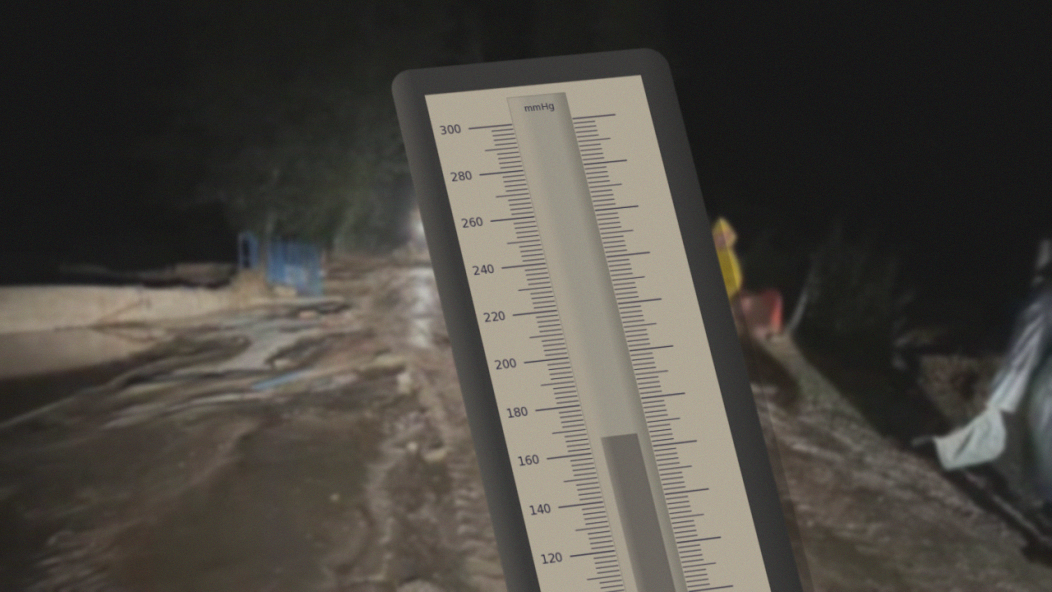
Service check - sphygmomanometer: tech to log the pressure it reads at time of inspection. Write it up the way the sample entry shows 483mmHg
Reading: 166mmHg
